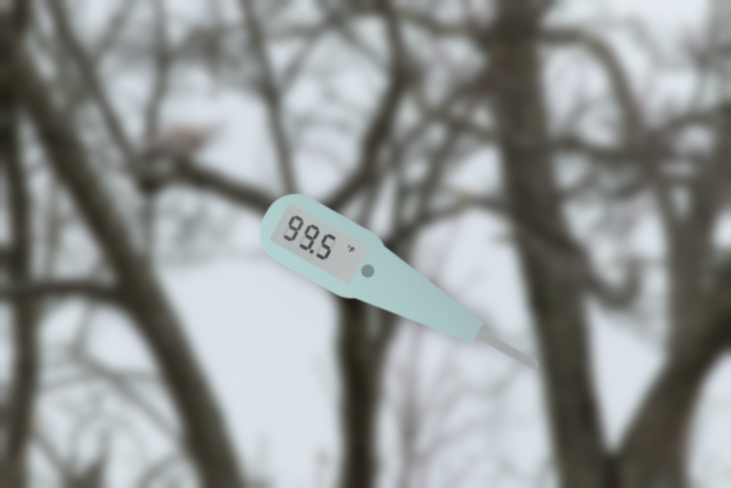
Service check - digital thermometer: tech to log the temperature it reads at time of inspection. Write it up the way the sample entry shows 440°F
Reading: 99.5°F
